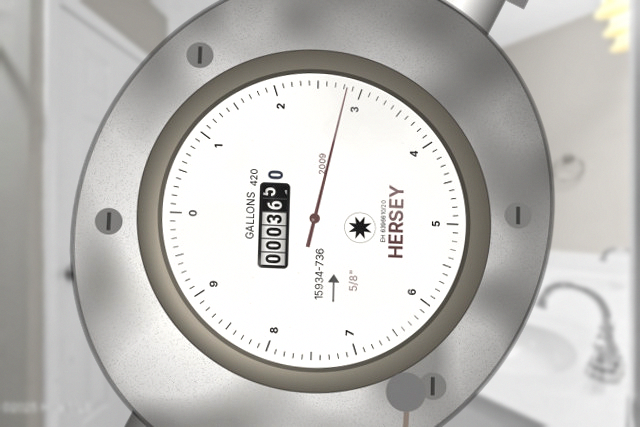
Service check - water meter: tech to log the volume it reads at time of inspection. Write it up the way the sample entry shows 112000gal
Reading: 3652.8gal
